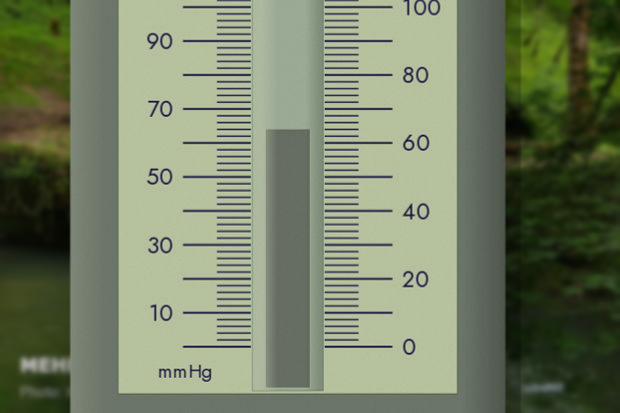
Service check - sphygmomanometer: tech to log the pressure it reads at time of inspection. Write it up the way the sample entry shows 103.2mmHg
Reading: 64mmHg
